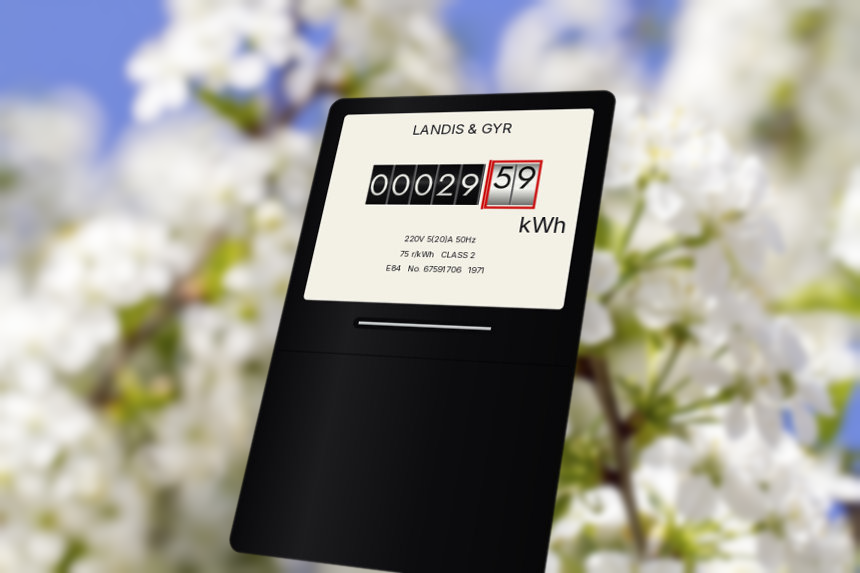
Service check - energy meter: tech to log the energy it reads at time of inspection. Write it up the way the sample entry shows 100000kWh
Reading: 29.59kWh
